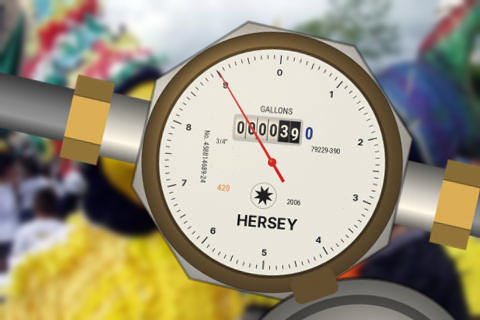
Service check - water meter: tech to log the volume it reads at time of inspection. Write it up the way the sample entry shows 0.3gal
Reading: 389.0gal
